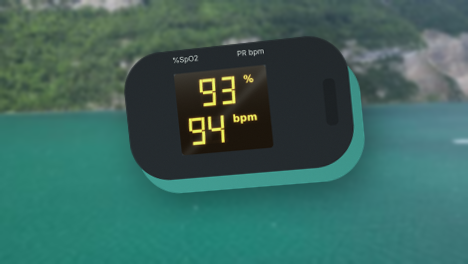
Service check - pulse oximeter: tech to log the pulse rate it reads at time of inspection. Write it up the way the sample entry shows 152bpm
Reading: 94bpm
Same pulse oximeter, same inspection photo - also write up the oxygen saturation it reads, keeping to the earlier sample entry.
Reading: 93%
